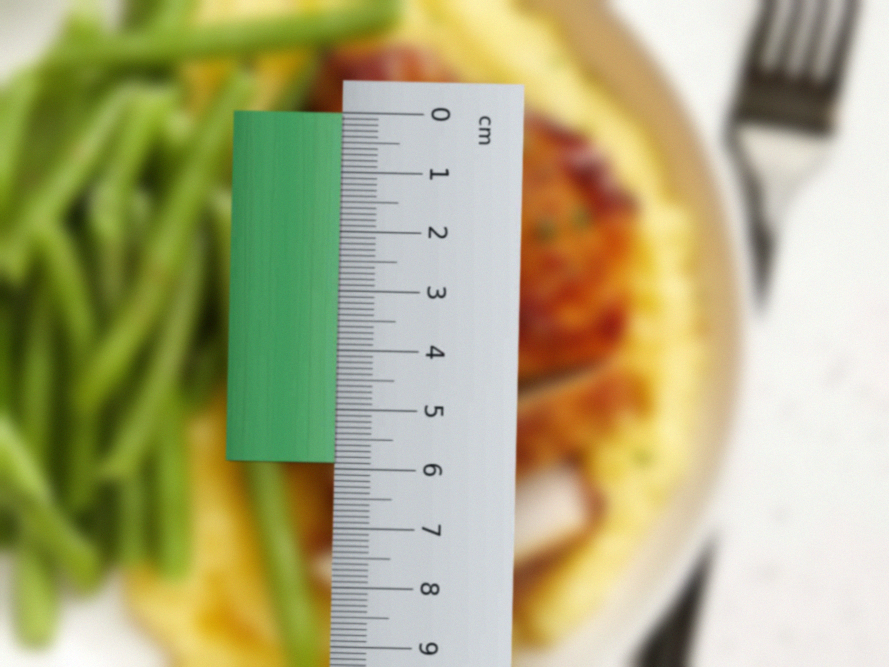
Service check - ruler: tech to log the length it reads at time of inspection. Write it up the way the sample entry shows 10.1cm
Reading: 5.9cm
